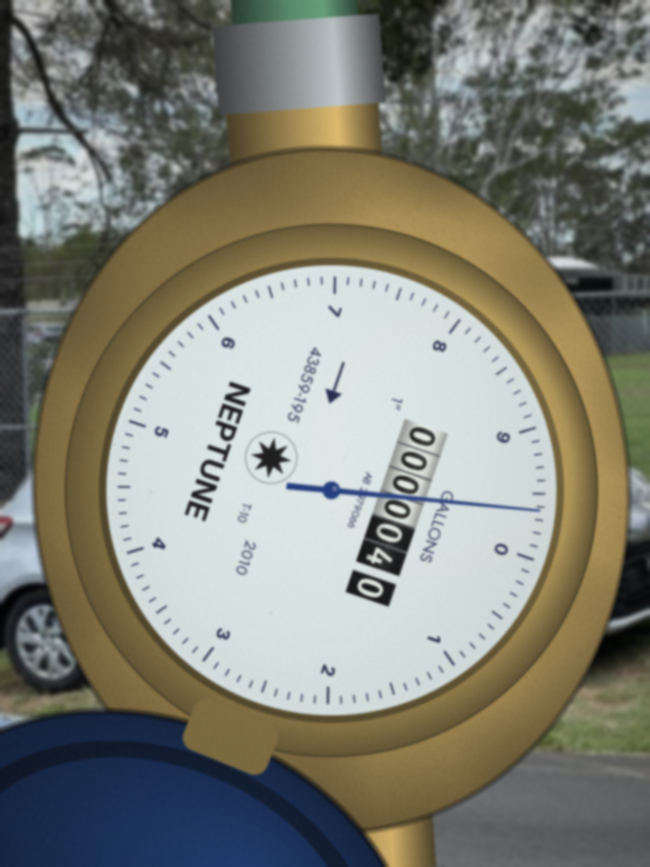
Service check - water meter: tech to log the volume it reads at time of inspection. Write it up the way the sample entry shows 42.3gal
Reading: 39.6gal
